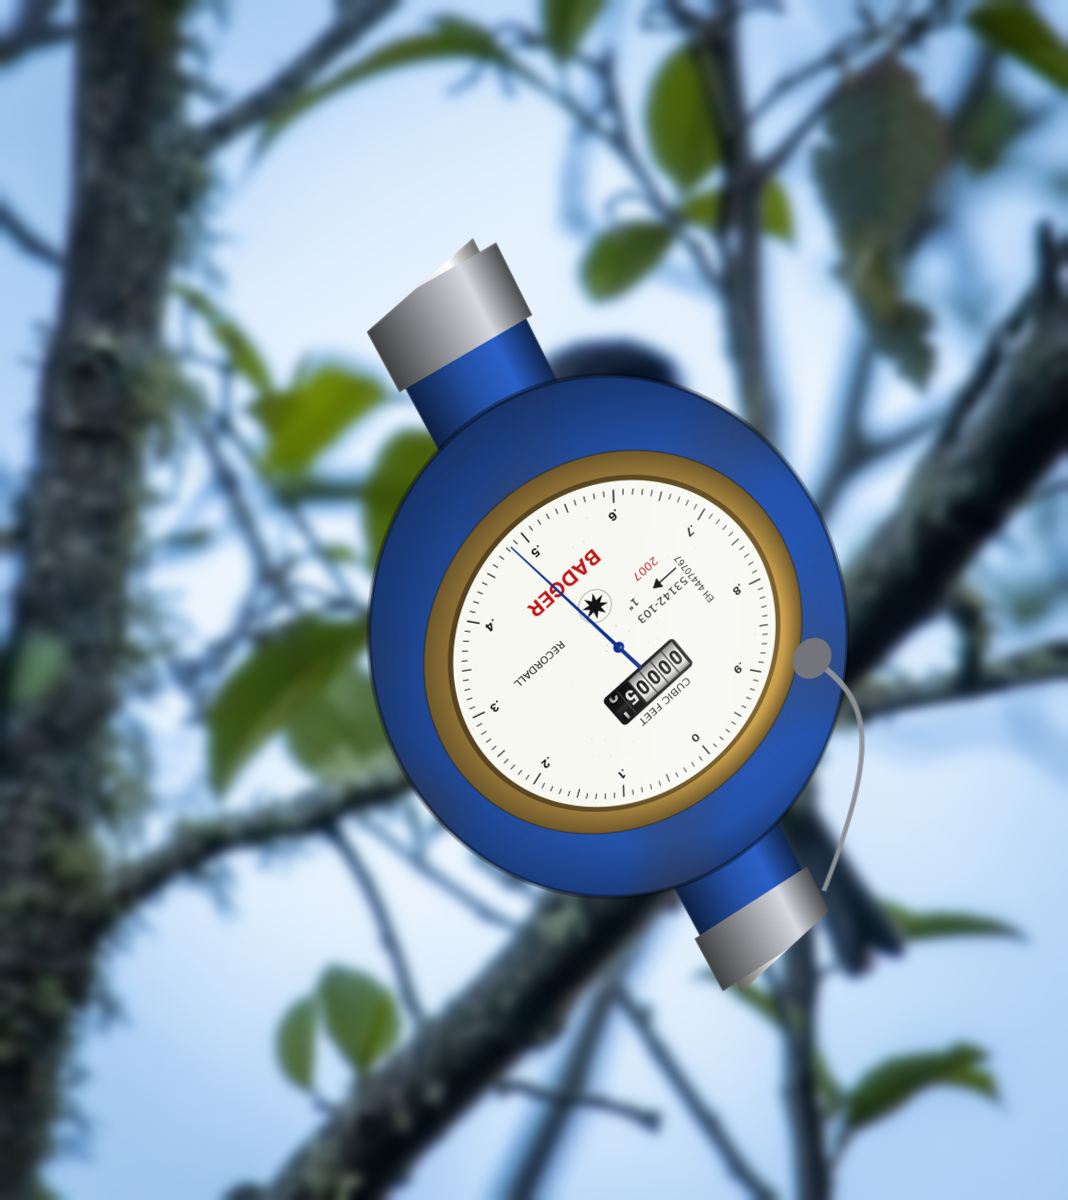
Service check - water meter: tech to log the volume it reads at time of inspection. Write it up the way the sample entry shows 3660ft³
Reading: 51.48ft³
